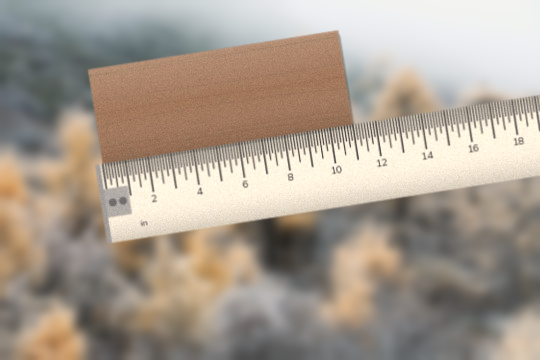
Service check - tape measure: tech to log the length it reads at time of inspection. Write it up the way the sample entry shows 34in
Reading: 11in
